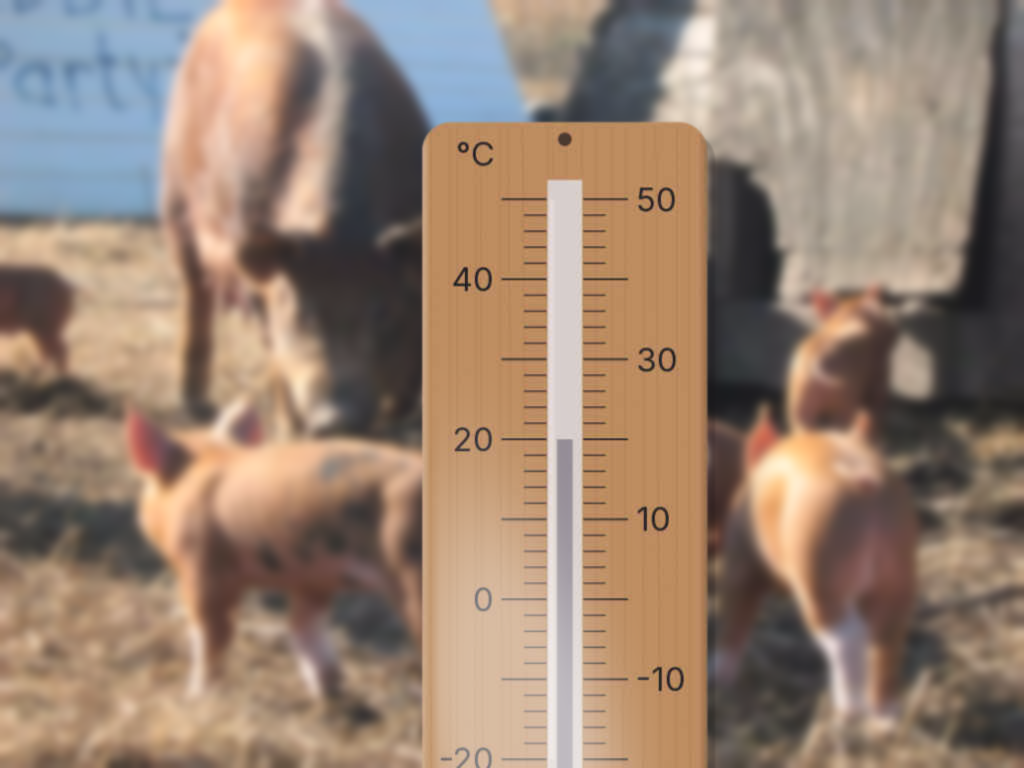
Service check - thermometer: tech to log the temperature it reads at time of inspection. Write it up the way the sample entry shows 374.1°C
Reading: 20°C
